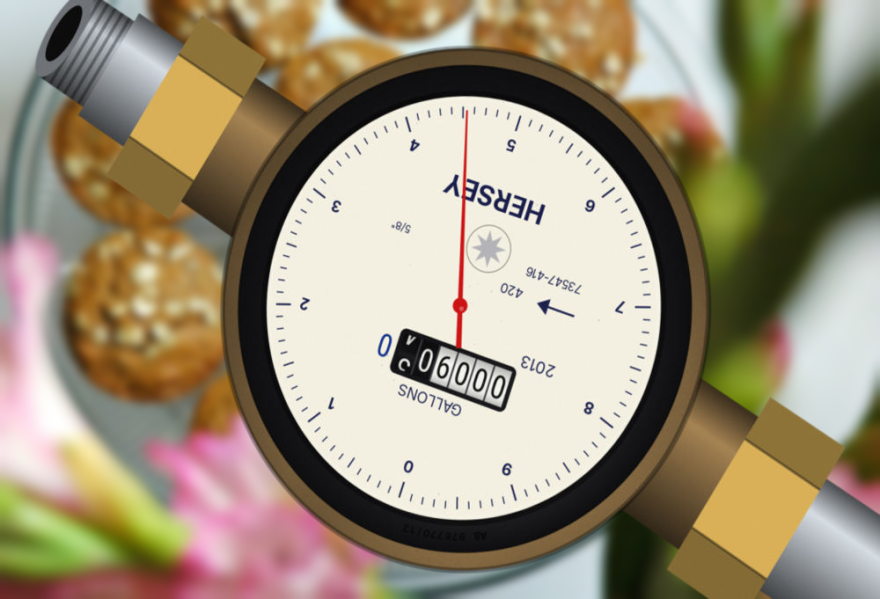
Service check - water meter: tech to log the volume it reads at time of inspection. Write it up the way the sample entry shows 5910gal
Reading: 9034.5gal
